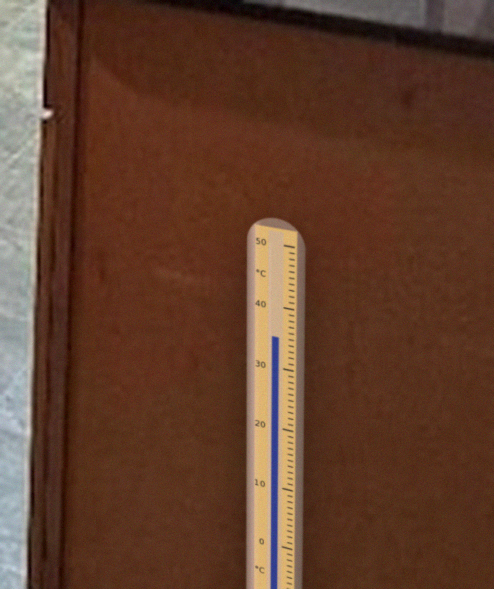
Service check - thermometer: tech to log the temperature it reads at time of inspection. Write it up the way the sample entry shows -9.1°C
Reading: 35°C
